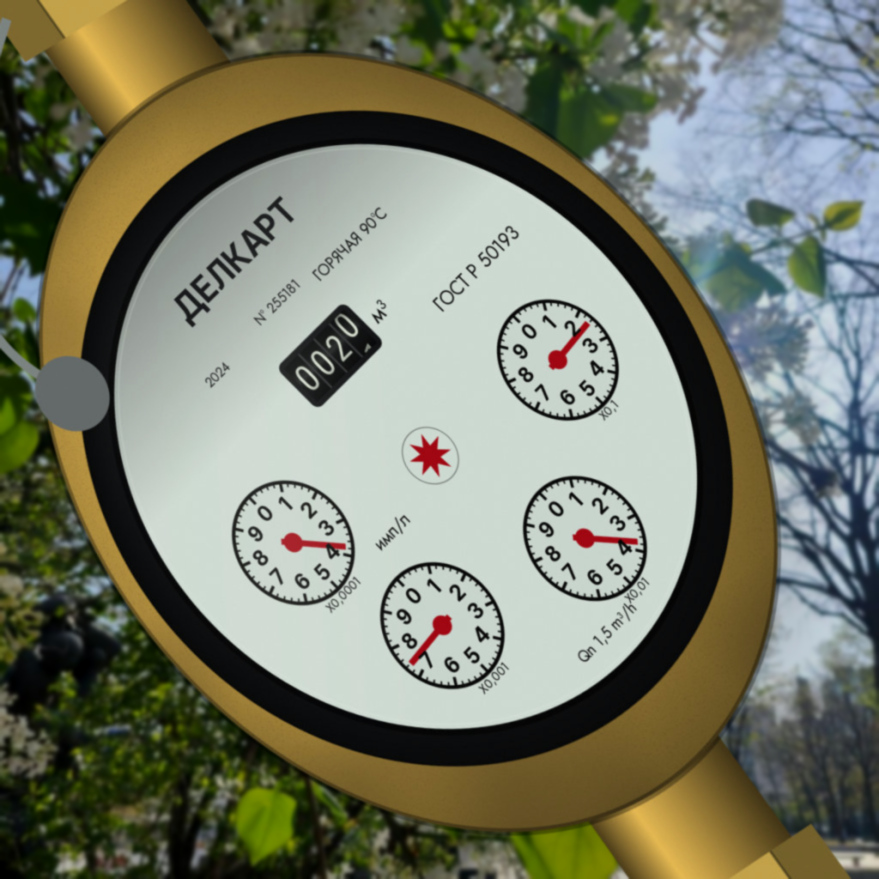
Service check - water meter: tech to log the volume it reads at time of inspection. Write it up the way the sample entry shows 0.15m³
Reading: 20.2373m³
